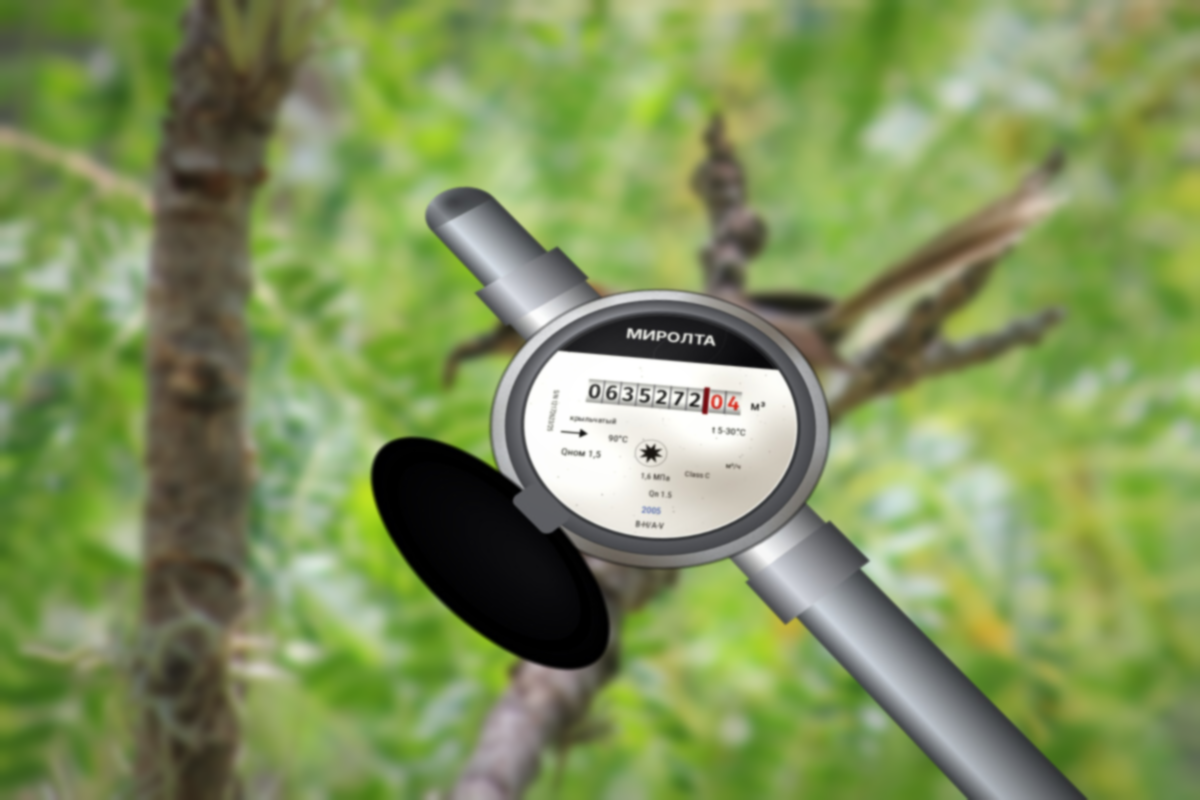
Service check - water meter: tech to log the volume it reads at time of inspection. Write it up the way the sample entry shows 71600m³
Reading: 635272.04m³
